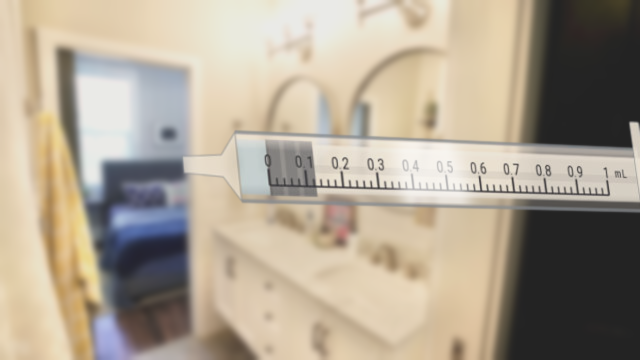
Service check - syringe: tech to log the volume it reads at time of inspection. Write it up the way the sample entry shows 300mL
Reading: 0mL
